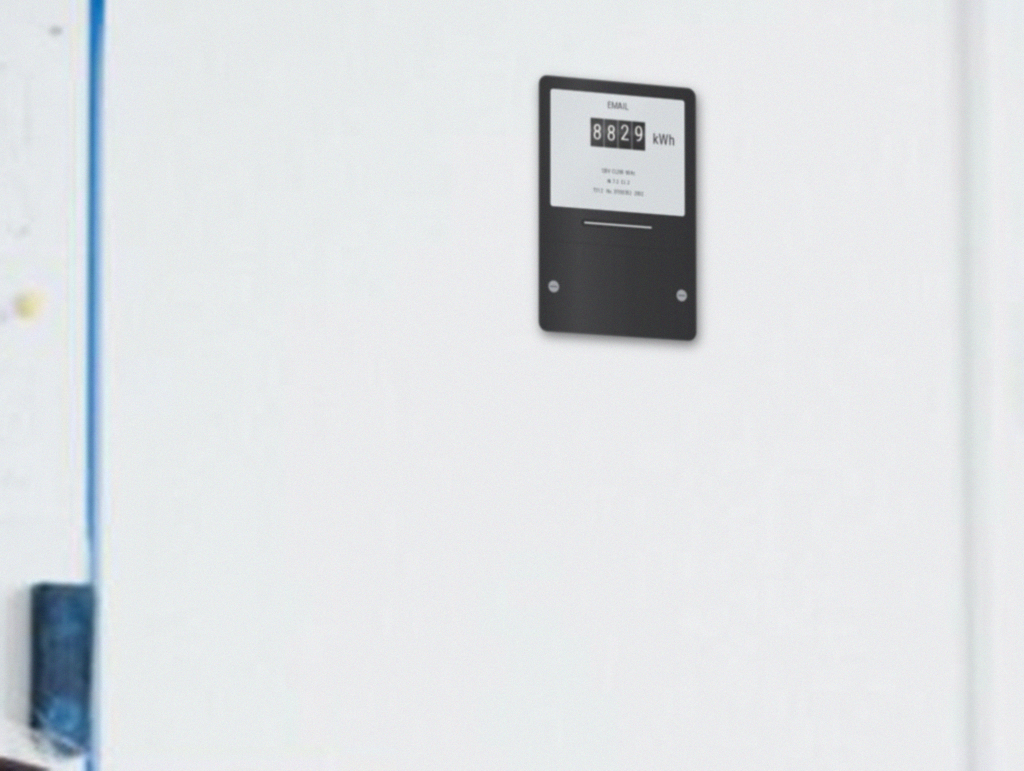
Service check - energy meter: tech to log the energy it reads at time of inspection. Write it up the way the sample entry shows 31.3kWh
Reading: 8829kWh
